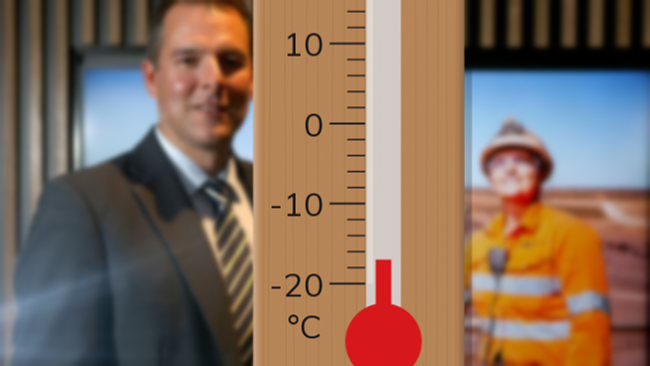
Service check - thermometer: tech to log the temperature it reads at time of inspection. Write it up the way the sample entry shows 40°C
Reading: -17°C
